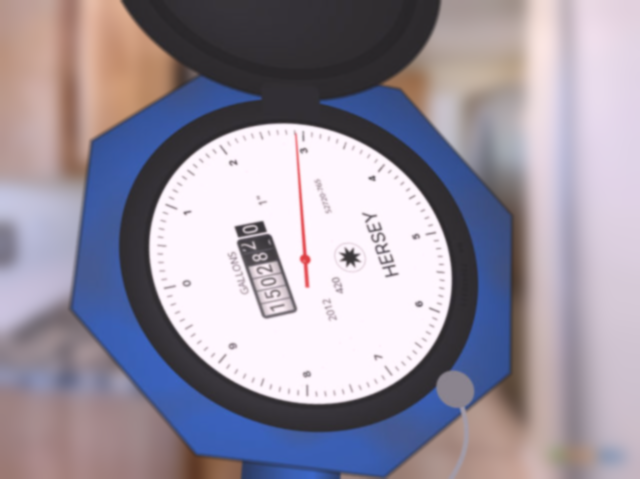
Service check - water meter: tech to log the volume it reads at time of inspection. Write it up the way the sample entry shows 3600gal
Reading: 1502822.9gal
